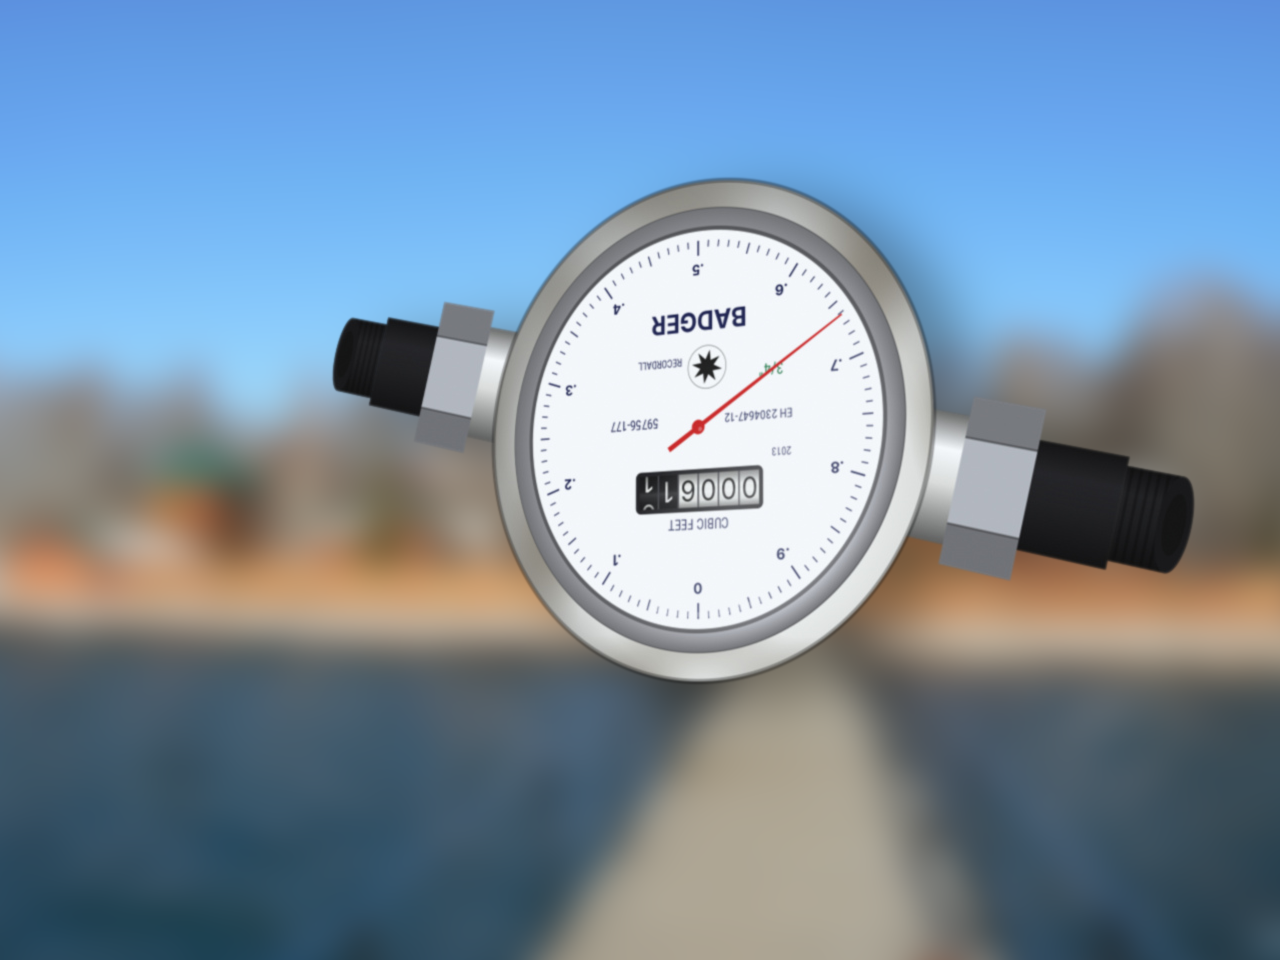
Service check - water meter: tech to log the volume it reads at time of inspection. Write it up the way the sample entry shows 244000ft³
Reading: 610.66ft³
